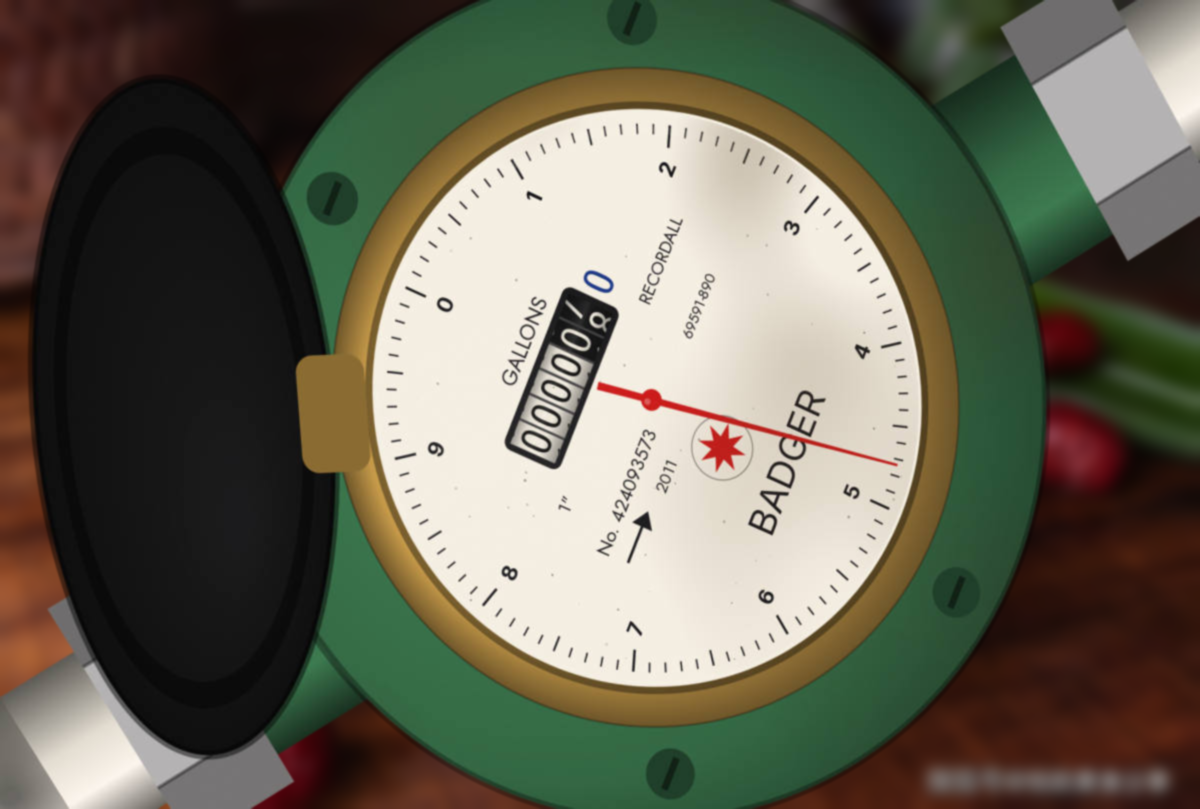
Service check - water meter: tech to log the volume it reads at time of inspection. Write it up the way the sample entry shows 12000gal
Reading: 74.7gal
